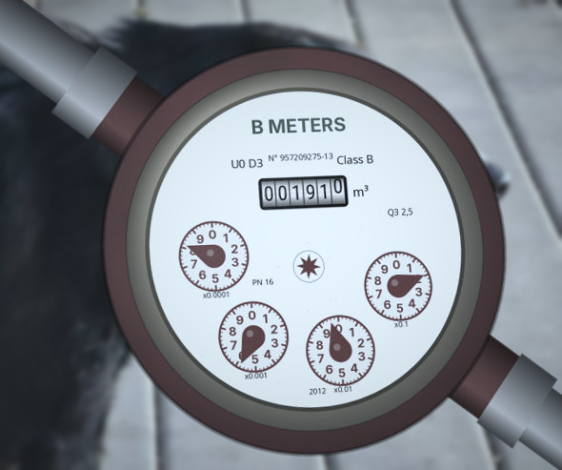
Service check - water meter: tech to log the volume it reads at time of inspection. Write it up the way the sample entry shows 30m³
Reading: 1910.1958m³
